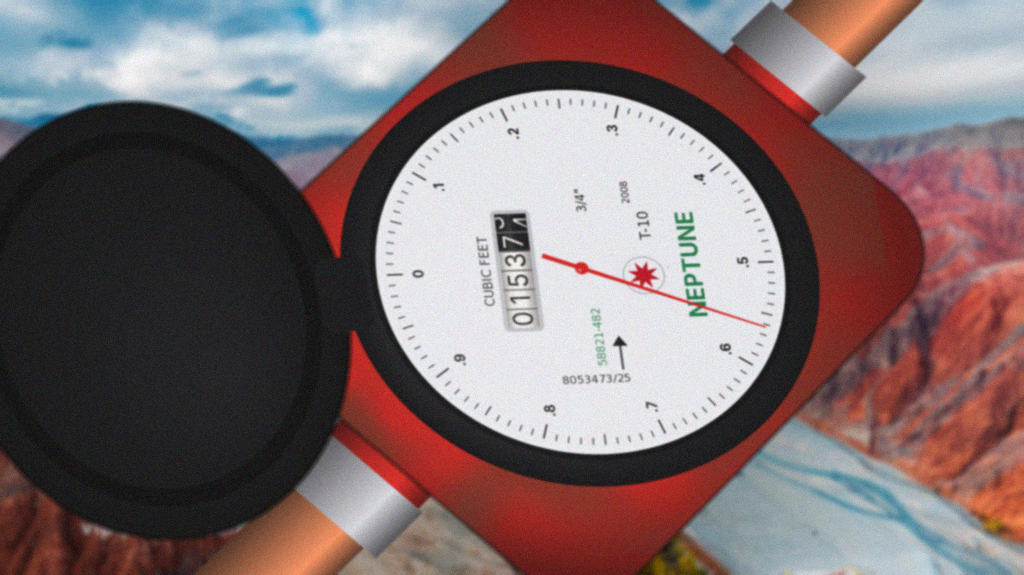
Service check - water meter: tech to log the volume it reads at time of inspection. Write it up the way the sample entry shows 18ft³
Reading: 15373.56ft³
